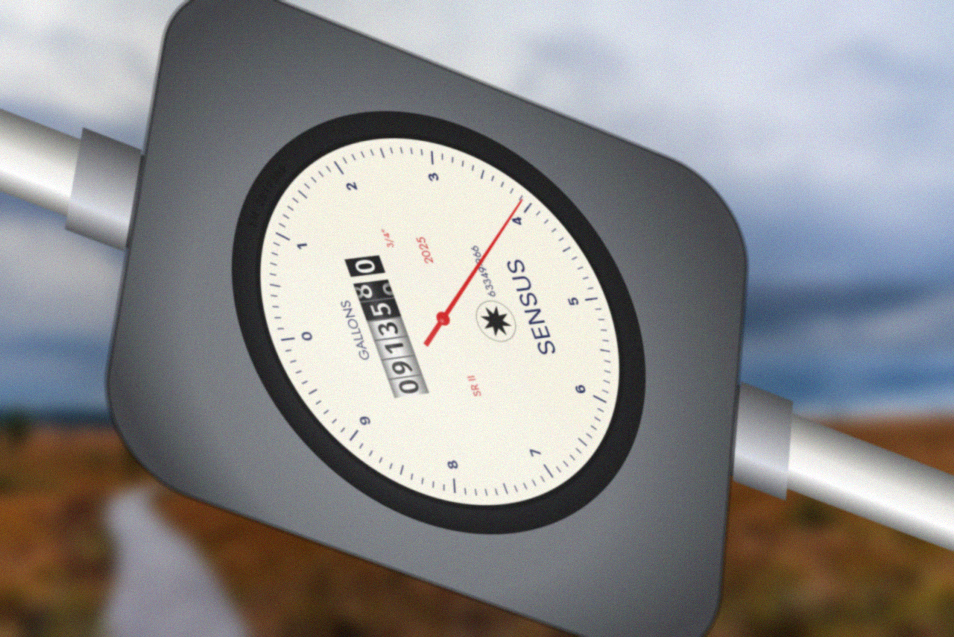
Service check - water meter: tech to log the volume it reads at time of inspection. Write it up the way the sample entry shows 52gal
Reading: 913583.9gal
